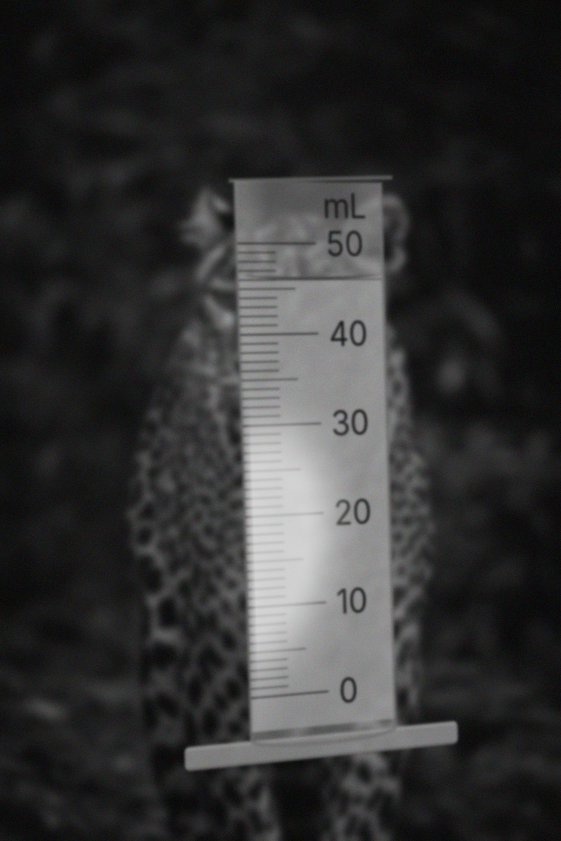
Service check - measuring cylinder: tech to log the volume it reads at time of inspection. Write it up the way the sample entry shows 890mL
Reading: 46mL
